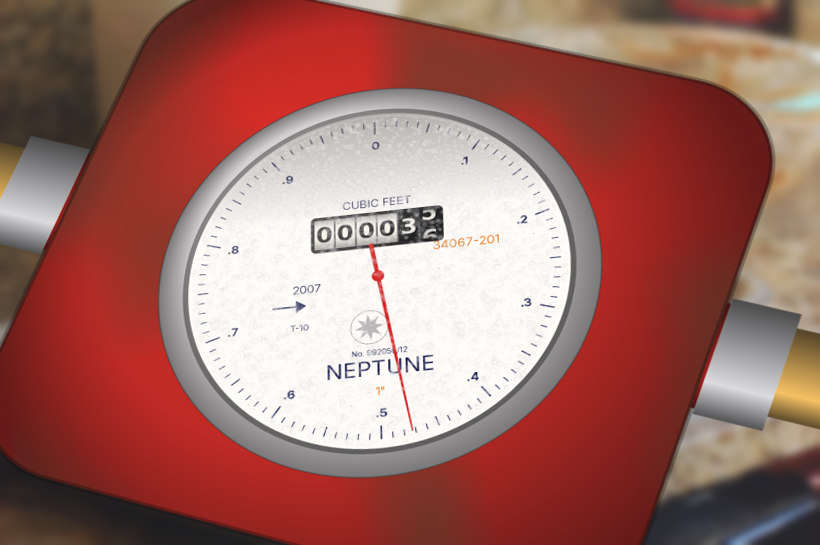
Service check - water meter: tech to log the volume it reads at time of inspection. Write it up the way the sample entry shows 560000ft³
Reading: 35.47ft³
